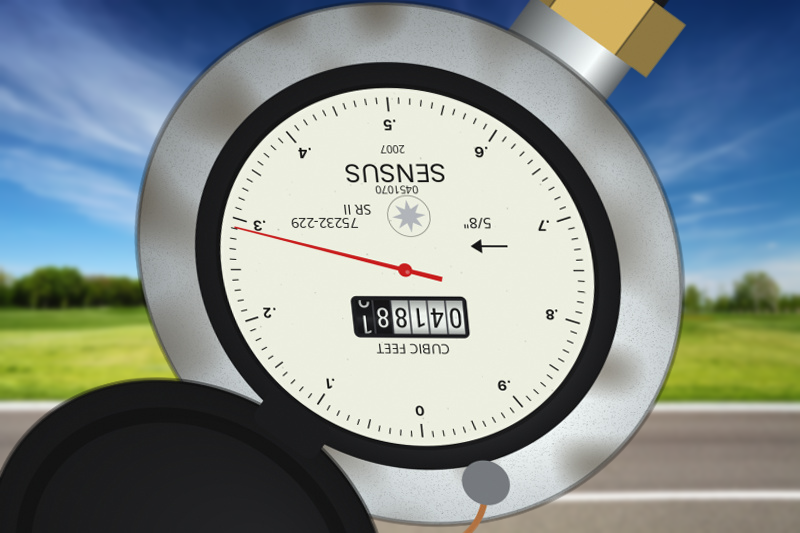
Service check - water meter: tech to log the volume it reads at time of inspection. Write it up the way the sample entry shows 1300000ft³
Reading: 41881.29ft³
